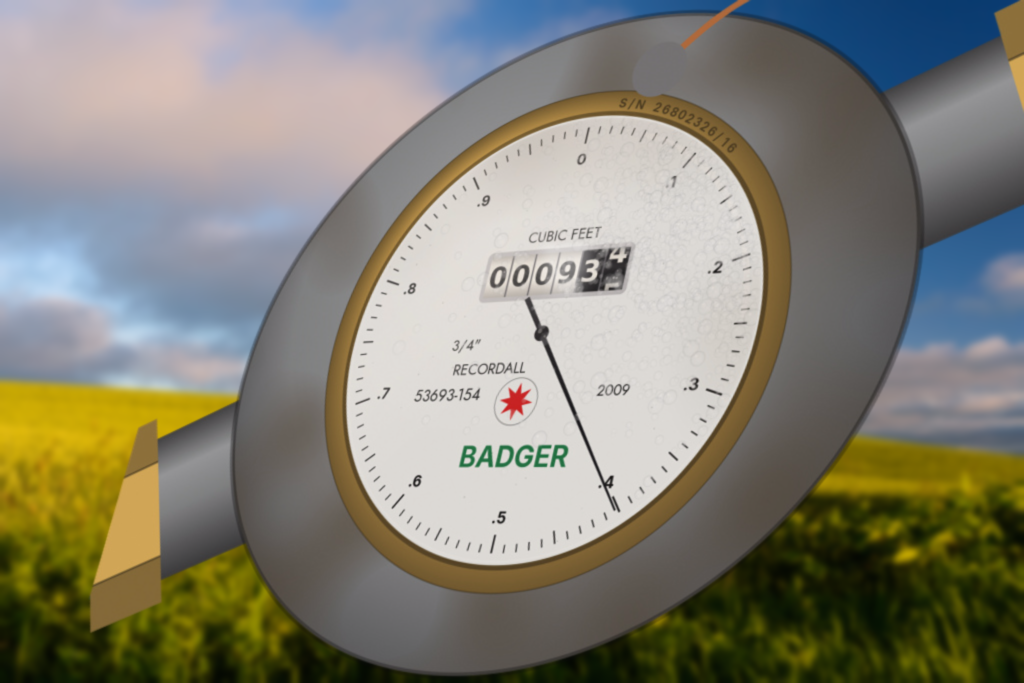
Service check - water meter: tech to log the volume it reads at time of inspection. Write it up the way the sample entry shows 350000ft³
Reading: 934.40ft³
